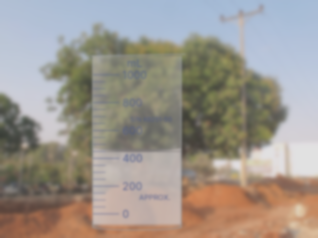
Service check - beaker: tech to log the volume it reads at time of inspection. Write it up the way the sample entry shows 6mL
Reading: 450mL
